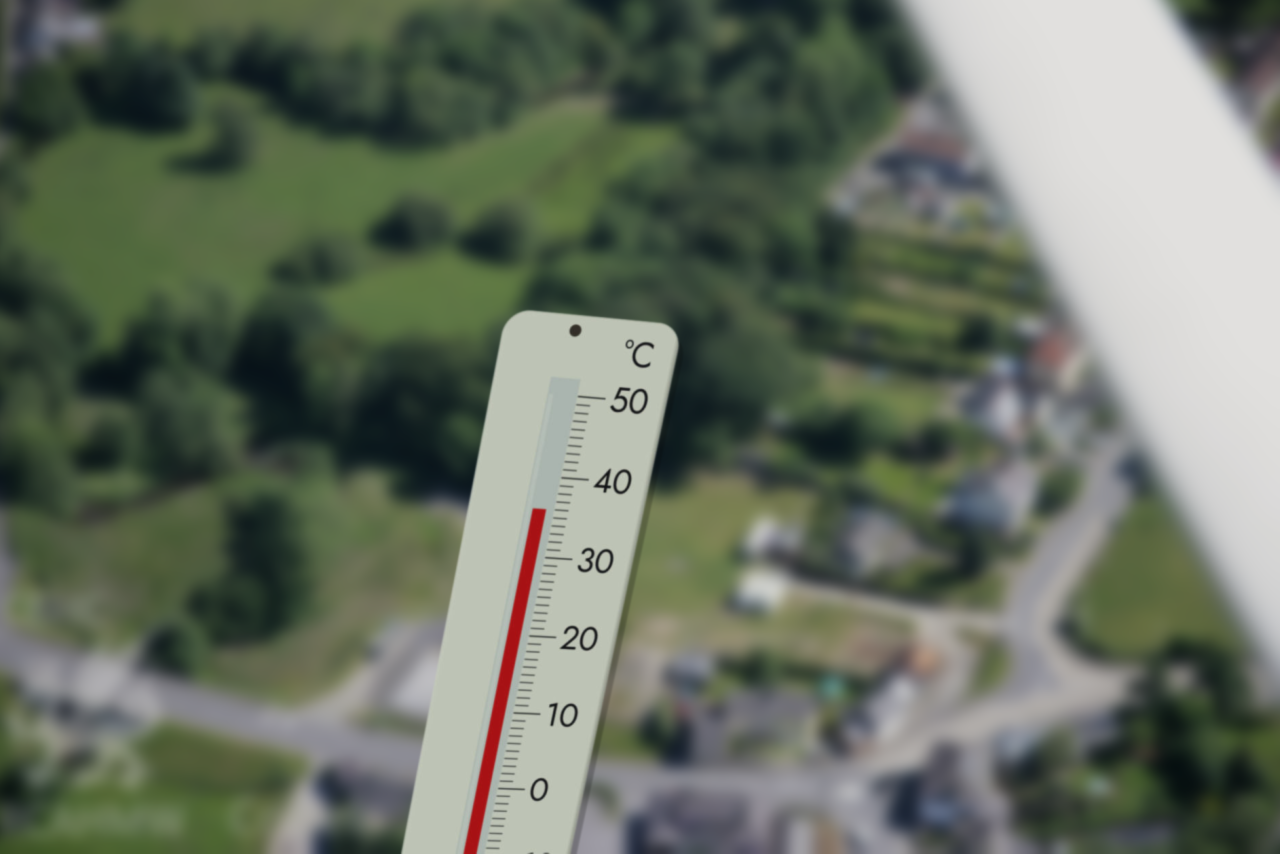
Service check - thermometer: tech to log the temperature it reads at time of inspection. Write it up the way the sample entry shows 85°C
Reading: 36°C
